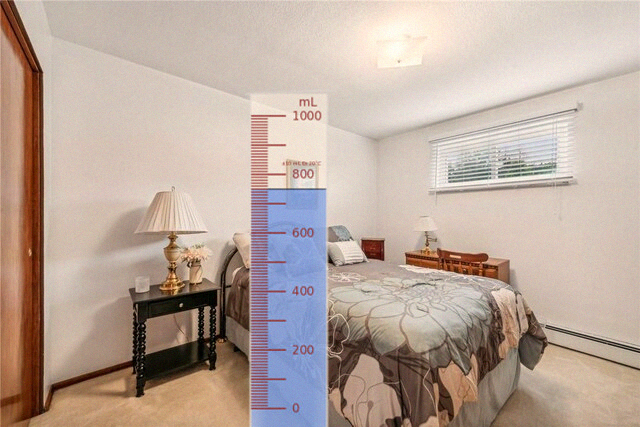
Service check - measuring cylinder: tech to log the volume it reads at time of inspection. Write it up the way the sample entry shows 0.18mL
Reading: 750mL
